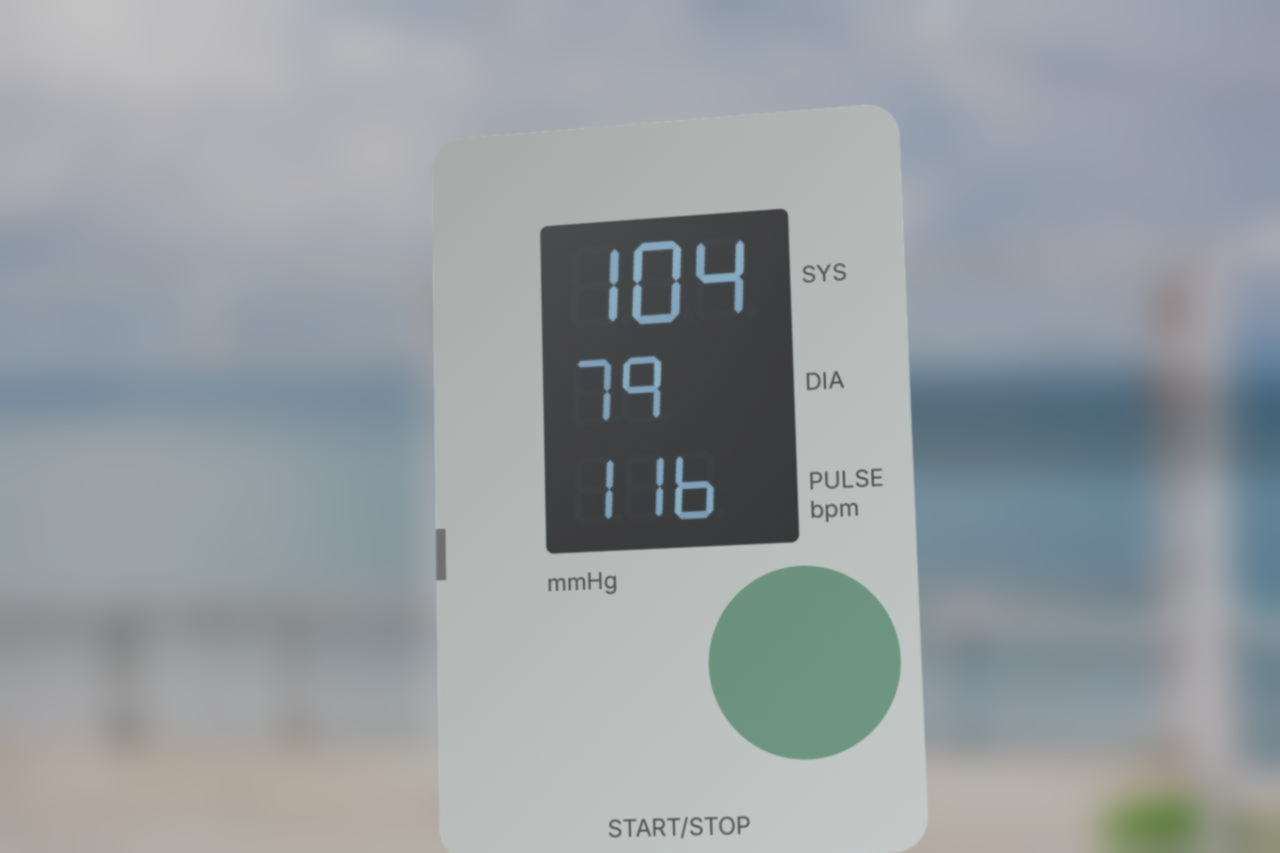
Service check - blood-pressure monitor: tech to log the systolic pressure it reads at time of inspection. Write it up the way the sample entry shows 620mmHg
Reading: 104mmHg
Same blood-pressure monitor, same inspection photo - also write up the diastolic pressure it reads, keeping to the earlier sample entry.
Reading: 79mmHg
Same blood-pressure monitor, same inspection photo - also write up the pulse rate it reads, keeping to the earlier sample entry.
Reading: 116bpm
